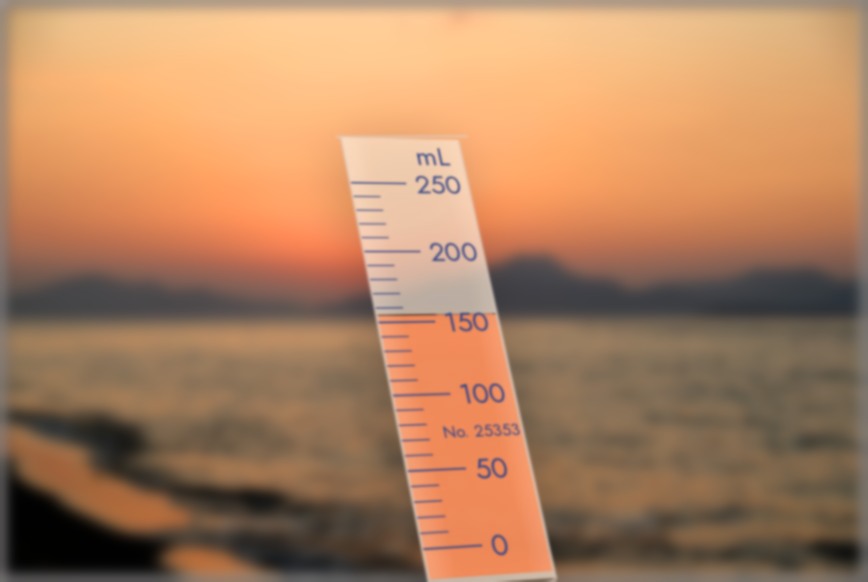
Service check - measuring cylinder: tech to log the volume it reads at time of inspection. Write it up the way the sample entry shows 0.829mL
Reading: 155mL
